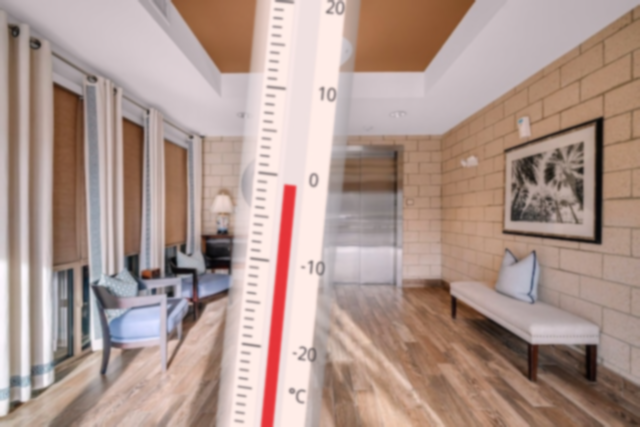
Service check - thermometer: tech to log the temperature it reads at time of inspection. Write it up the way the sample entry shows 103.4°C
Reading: -1°C
